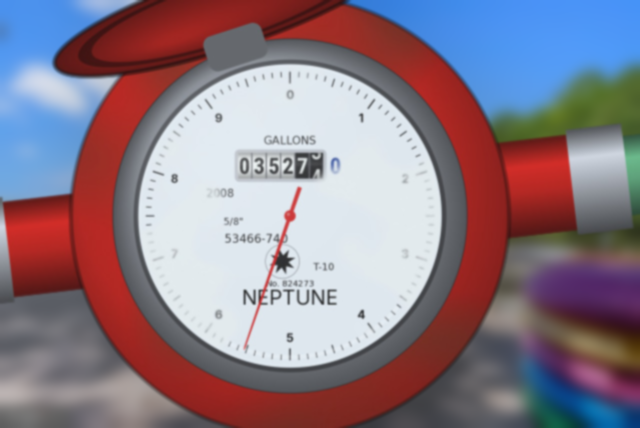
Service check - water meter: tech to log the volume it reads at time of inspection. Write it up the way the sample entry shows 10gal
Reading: 352735.5gal
